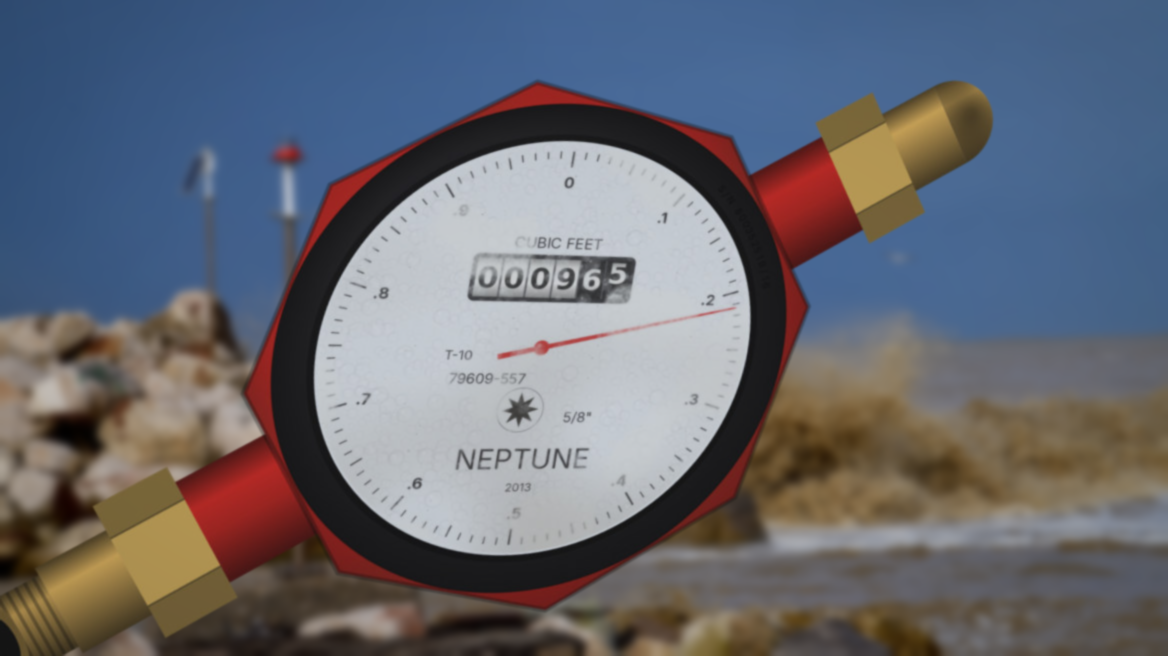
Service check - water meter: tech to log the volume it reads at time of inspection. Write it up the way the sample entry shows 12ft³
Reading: 965.21ft³
